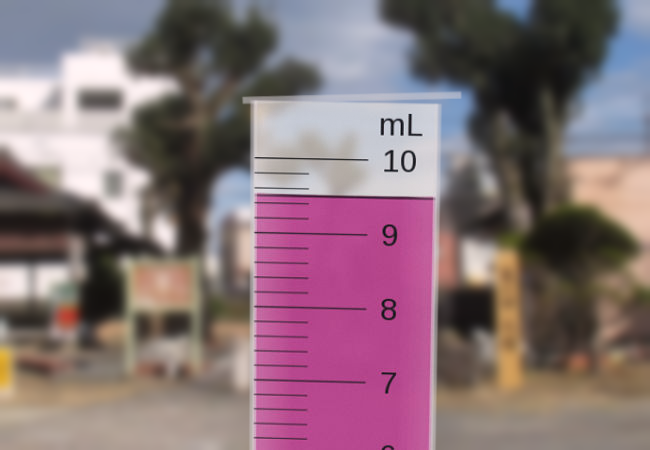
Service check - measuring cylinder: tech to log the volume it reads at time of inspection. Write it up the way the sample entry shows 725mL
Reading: 9.5mL
